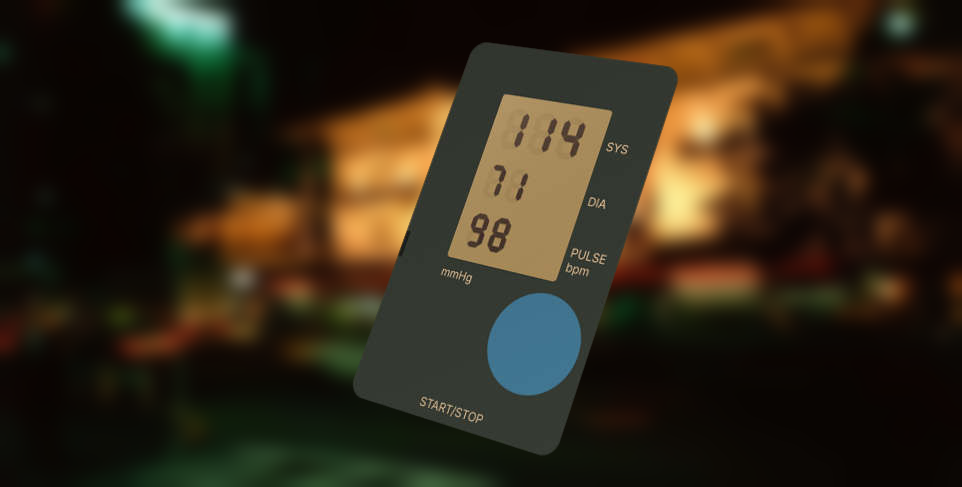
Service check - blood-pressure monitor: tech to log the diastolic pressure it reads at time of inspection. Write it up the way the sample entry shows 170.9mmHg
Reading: 71mmHg
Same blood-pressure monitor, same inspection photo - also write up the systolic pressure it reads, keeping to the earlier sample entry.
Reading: 114mmHg
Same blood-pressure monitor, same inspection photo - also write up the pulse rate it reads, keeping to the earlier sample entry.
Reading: 98bpm
